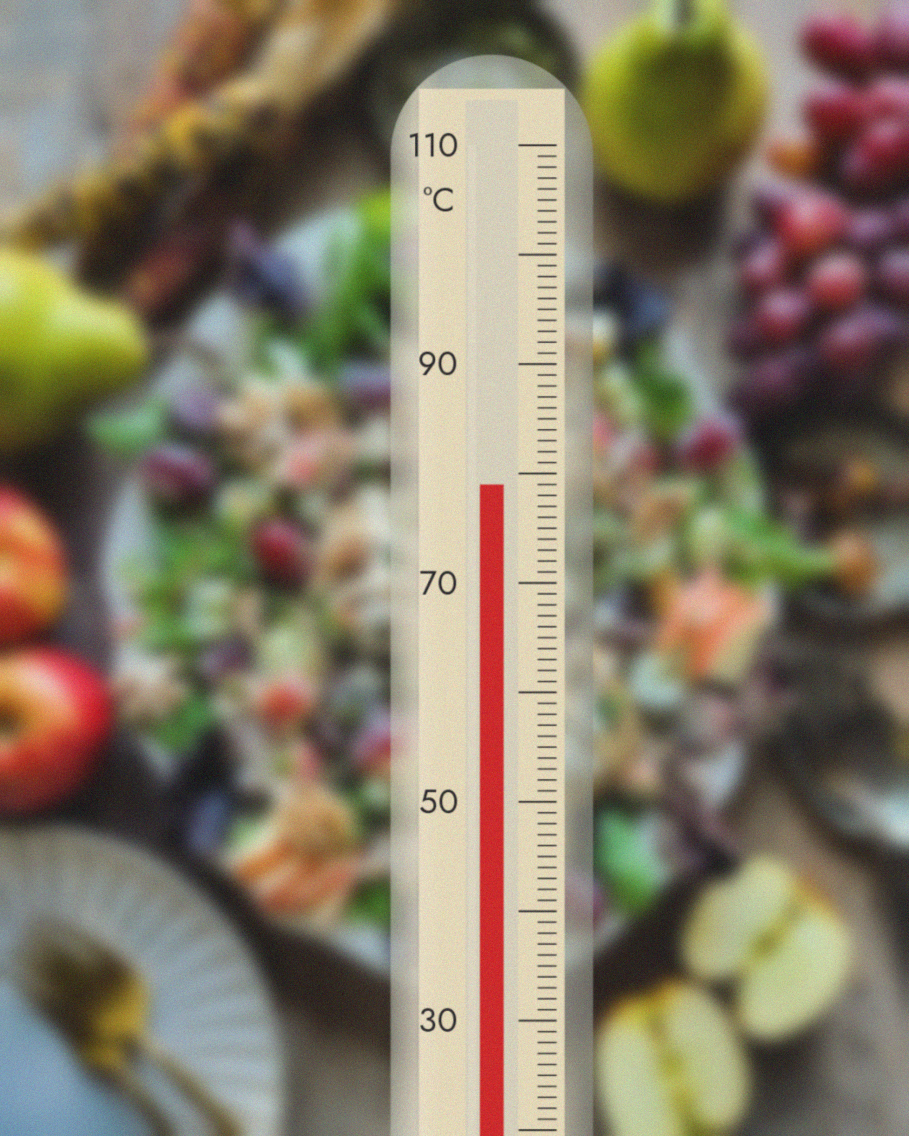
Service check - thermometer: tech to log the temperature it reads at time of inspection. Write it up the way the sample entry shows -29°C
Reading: 79°C
